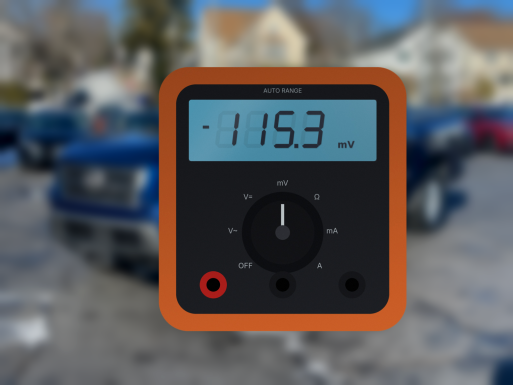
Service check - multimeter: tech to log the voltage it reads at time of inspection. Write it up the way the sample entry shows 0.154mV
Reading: -115.3mV
